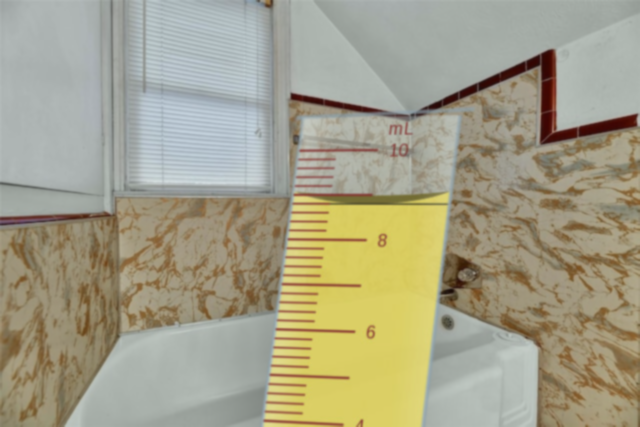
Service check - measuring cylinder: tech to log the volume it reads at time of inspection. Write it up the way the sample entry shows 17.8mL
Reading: 8.8mL
